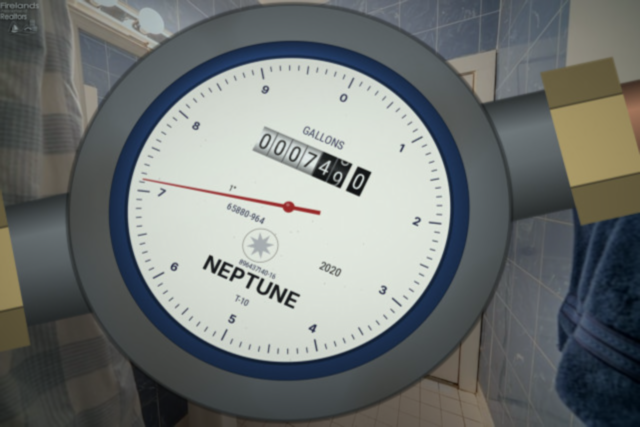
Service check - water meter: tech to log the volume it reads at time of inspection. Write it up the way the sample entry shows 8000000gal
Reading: 7487.1gal
